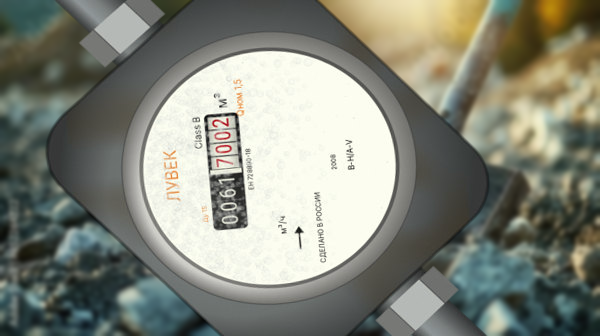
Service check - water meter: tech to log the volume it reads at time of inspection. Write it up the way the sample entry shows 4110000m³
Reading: 61.7002m³
